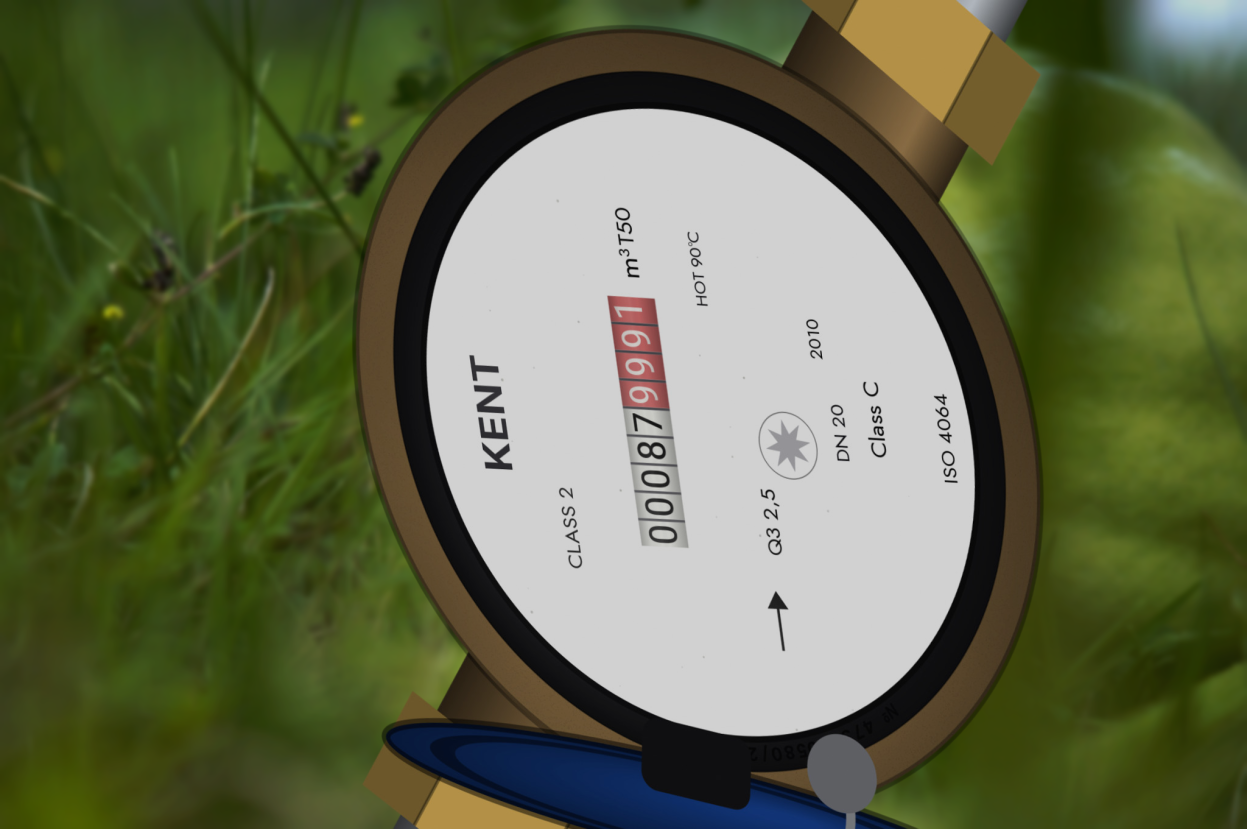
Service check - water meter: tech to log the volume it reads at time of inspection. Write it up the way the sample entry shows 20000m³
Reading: 87.9991m³
